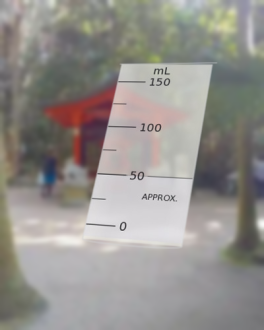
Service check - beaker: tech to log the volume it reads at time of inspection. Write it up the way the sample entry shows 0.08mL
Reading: 50mL
